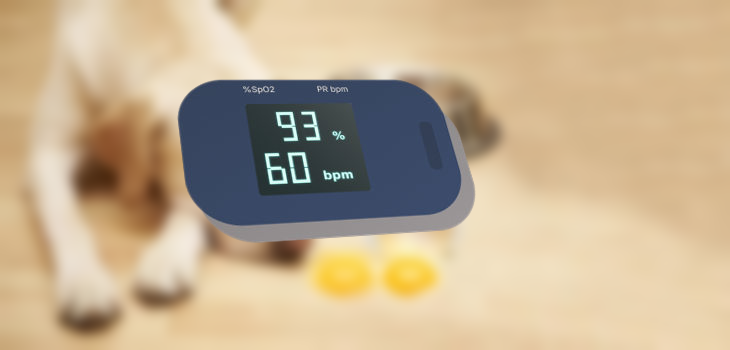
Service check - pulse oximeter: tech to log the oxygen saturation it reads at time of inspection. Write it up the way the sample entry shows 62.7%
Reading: 93%
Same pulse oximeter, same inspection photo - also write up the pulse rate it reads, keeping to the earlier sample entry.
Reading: 60bpm
